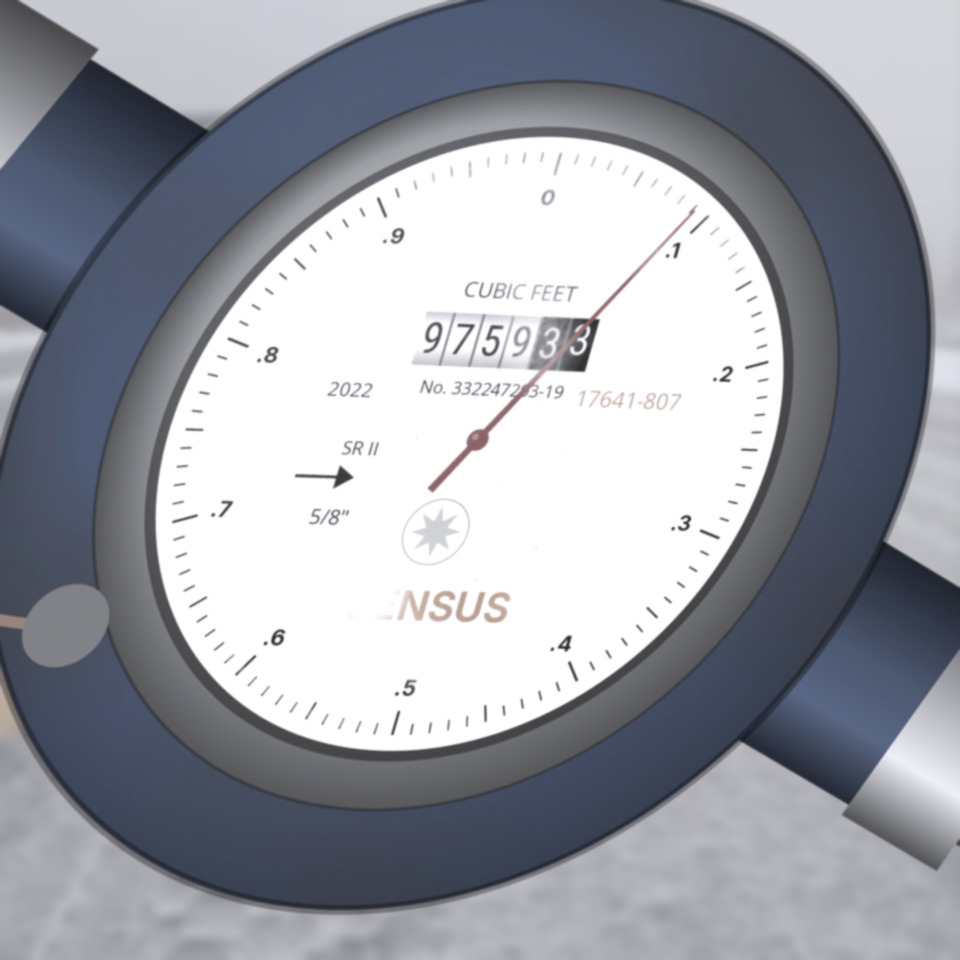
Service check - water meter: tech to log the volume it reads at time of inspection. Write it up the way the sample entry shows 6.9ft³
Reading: 975933.09ft³
